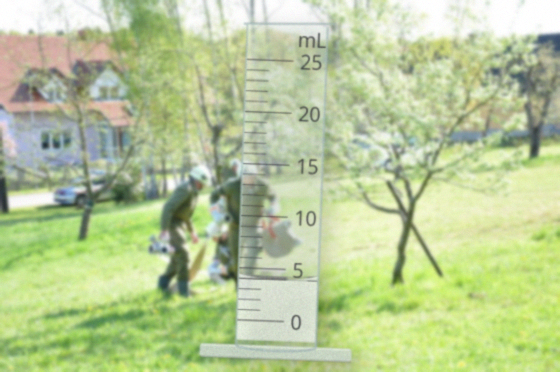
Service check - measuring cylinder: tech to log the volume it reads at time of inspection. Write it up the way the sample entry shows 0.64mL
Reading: 4mL
